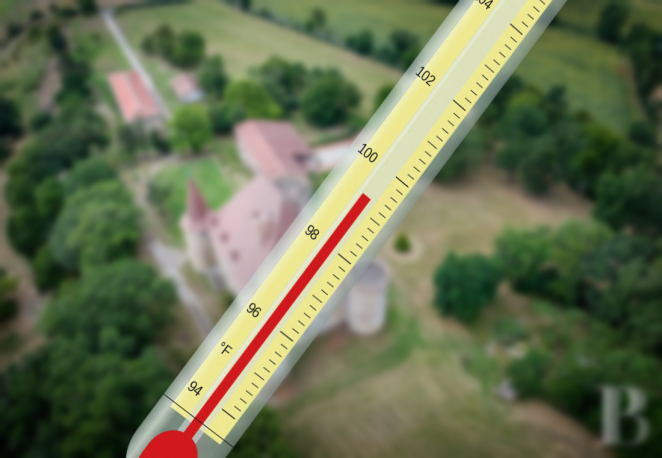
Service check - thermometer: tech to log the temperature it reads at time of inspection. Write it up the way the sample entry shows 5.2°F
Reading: 99.3°F
